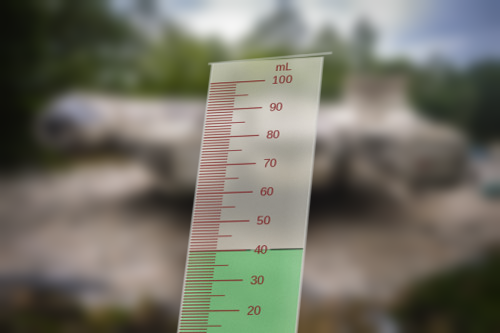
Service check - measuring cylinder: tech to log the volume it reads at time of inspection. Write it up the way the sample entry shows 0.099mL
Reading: 40mL
